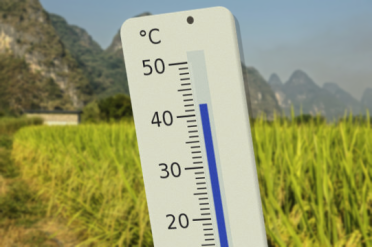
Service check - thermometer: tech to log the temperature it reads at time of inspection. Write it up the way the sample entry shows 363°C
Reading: 42°C
